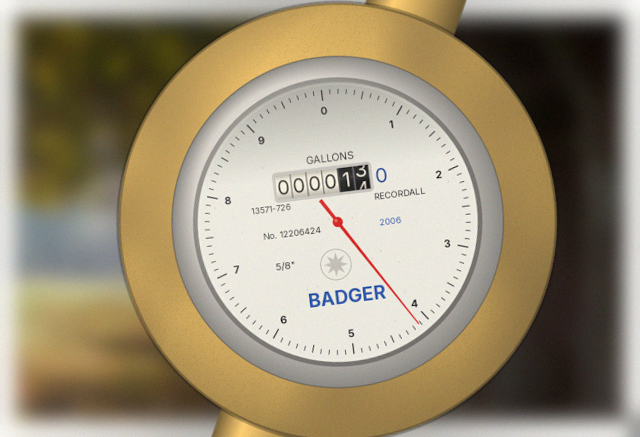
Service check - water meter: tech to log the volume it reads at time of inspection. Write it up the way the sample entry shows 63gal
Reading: 134.1gal
